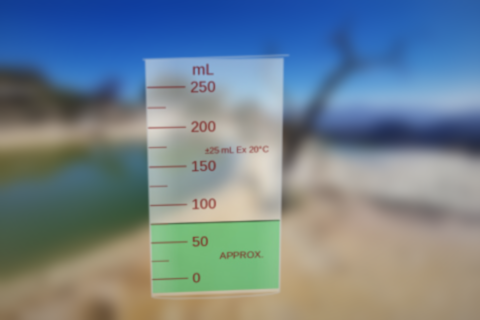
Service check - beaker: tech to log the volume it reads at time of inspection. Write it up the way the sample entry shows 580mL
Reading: 75mL
